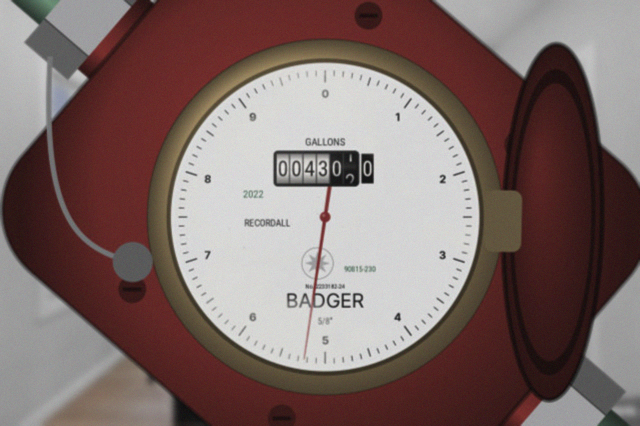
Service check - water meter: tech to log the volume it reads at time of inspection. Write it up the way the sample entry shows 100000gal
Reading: 43015.2gal
